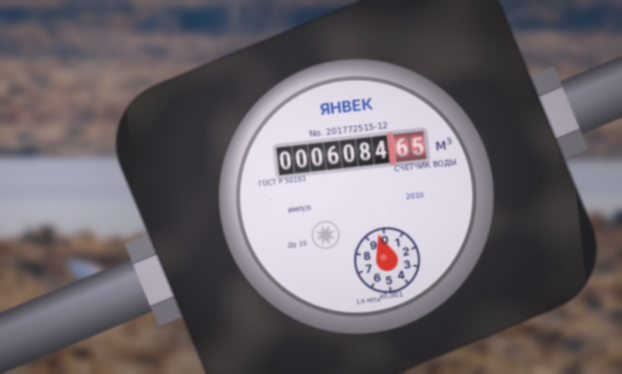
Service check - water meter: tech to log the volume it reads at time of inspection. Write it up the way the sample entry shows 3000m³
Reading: 6084.649m³
